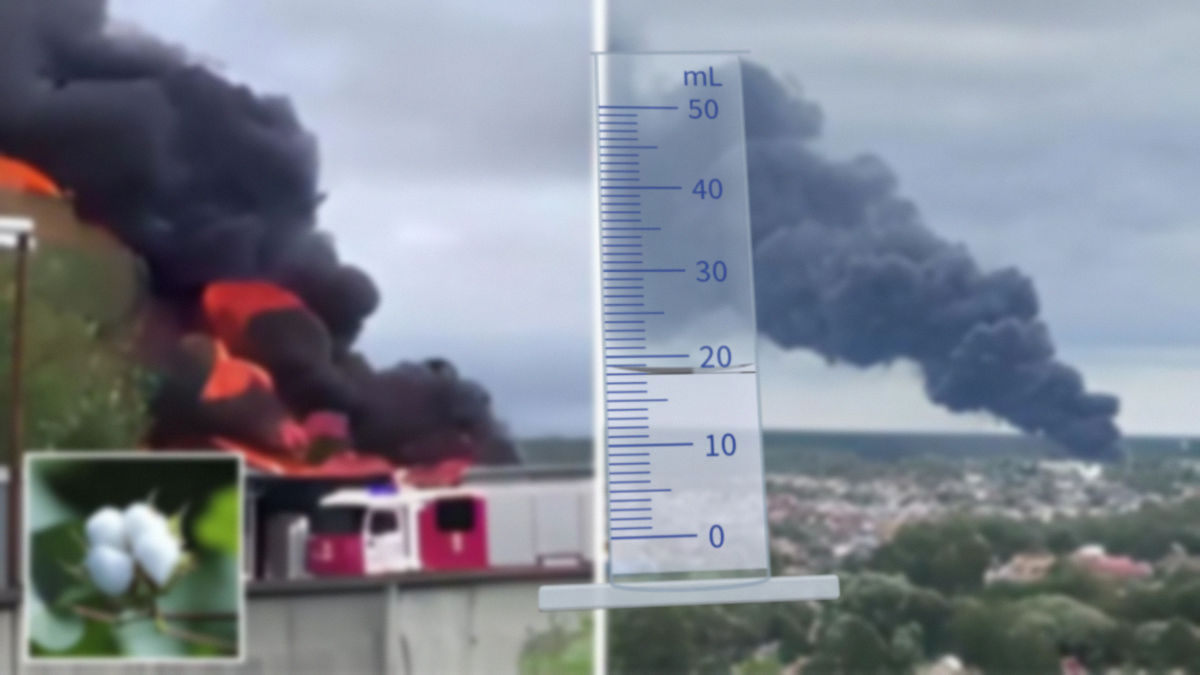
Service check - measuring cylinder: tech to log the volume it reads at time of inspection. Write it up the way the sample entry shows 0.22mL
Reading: 18mL
